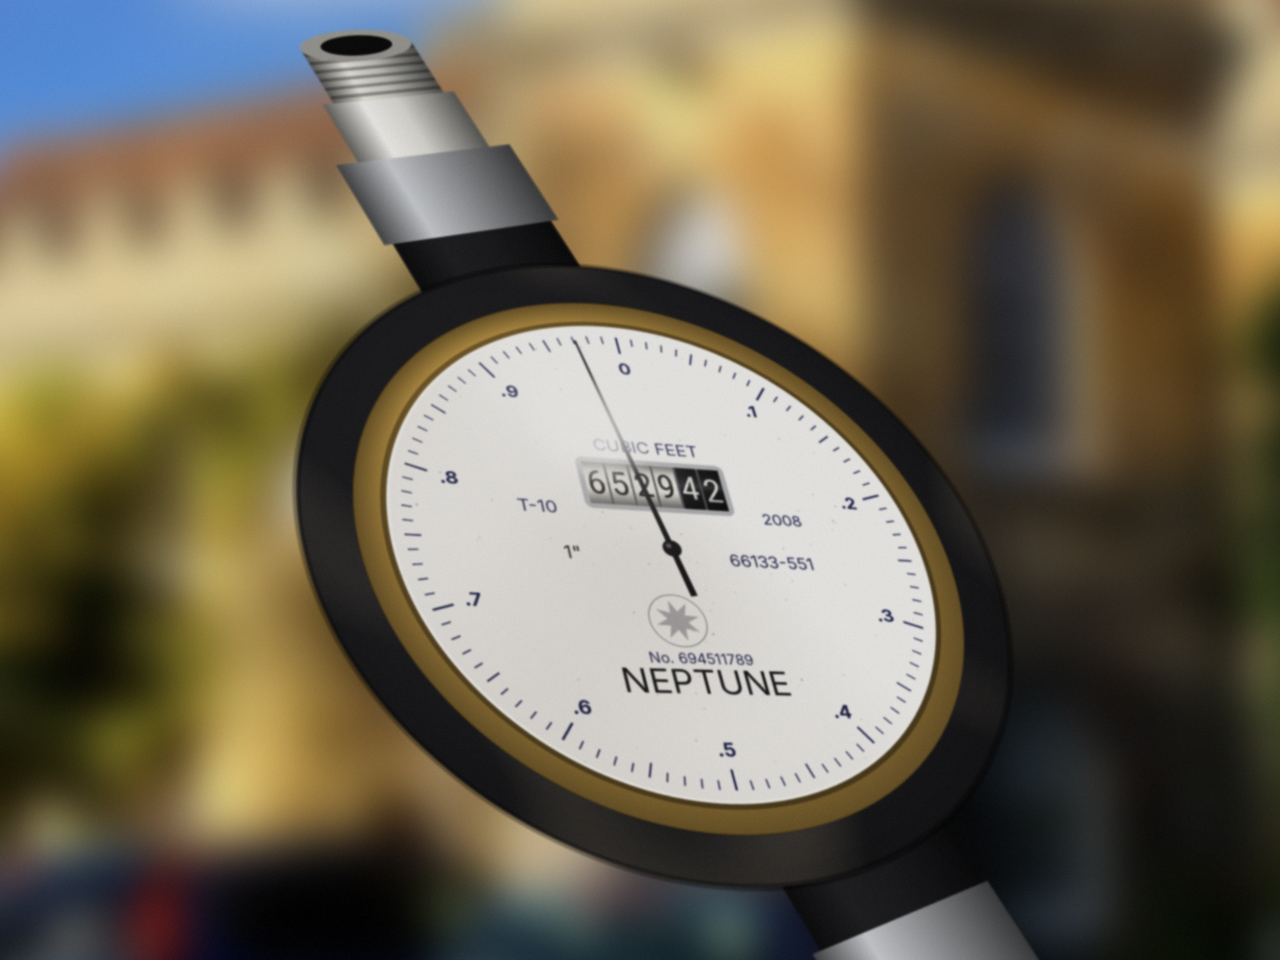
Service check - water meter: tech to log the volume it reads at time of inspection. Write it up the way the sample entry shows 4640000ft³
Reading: 652941.97ft³
